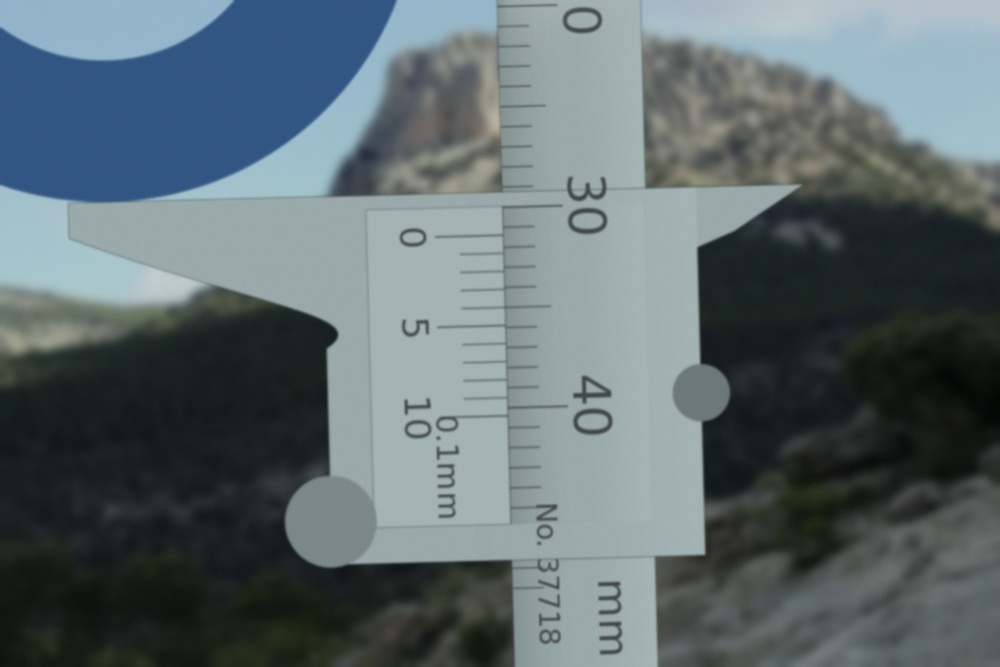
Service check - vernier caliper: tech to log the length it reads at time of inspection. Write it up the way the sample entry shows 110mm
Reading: 31.4mm
